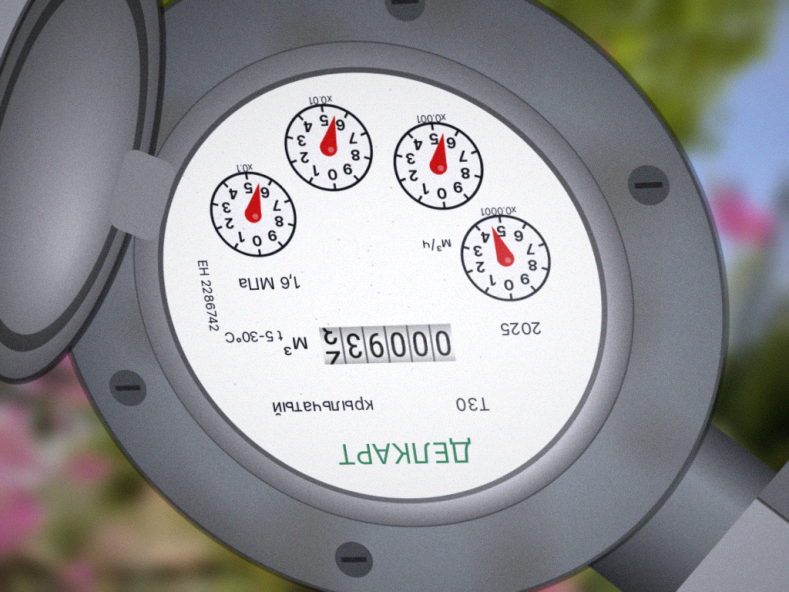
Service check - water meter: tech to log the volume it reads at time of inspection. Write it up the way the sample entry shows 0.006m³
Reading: 932.5554m³
